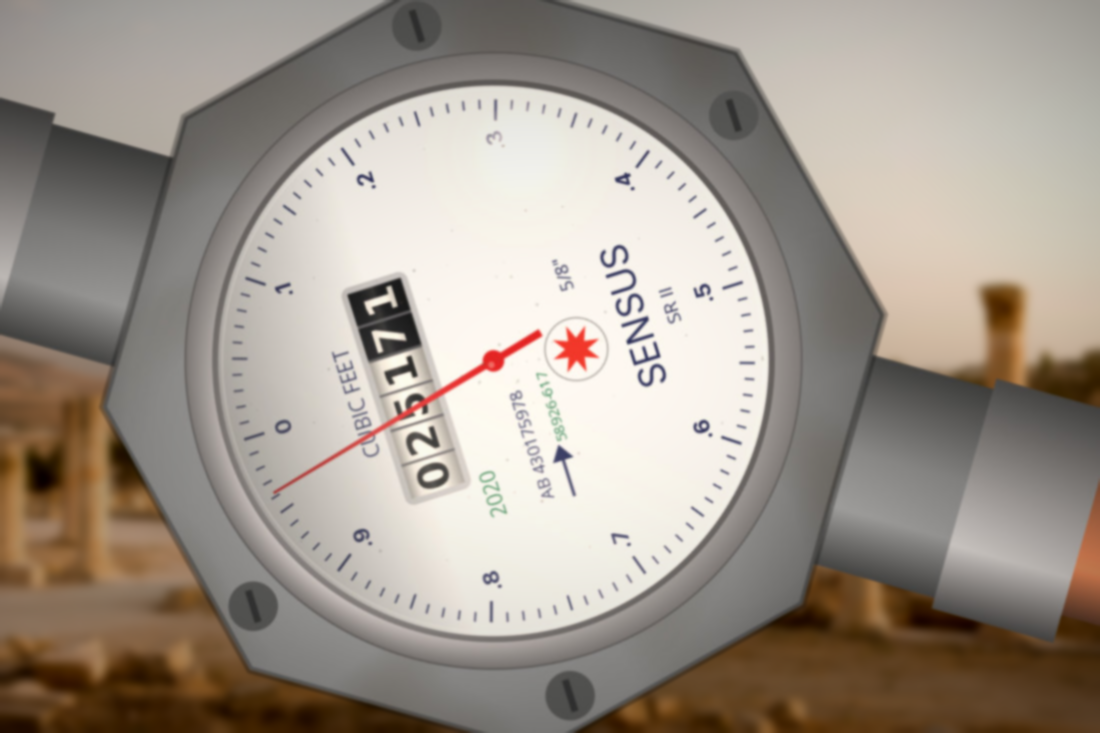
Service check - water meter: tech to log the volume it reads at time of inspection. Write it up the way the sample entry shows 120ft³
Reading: 25170.96ft³
